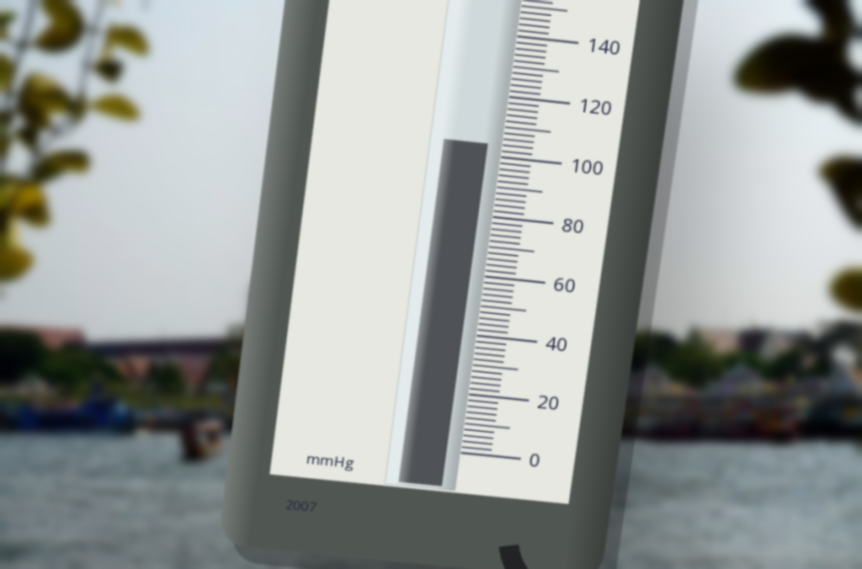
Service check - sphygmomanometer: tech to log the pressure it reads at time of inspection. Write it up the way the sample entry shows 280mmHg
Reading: 104mmHg
